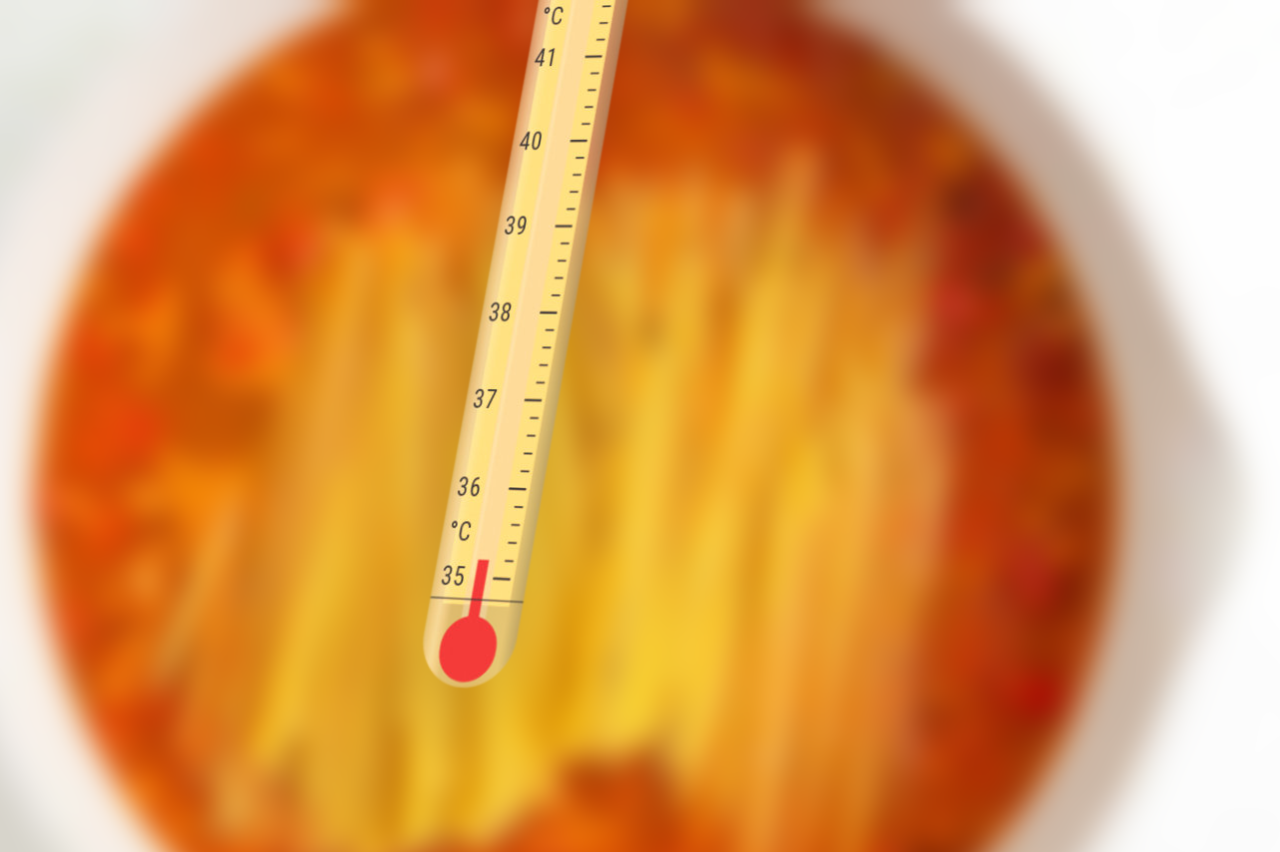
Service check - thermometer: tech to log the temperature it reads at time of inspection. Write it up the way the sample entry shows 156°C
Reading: 35.2°C
